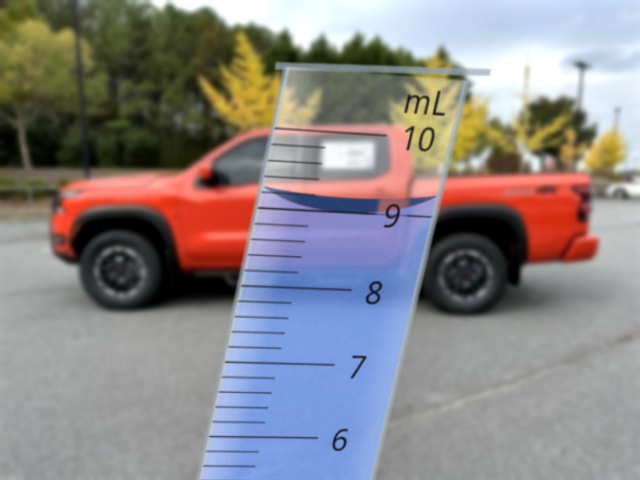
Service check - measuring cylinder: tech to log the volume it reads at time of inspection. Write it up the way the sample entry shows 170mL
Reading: 9mL
